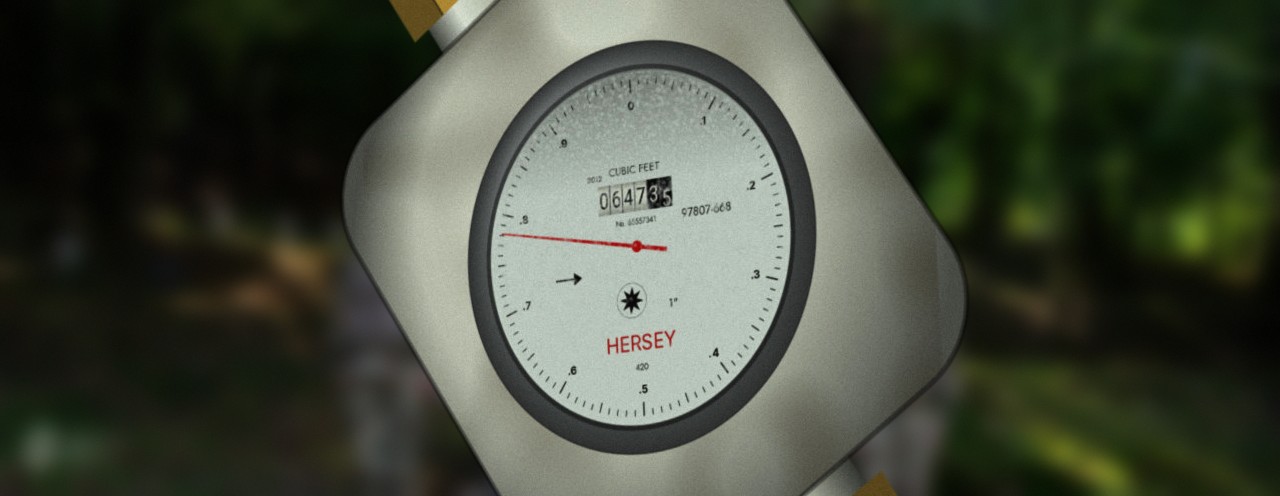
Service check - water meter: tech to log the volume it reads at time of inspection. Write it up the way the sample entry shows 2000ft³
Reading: 64734.78ft³
